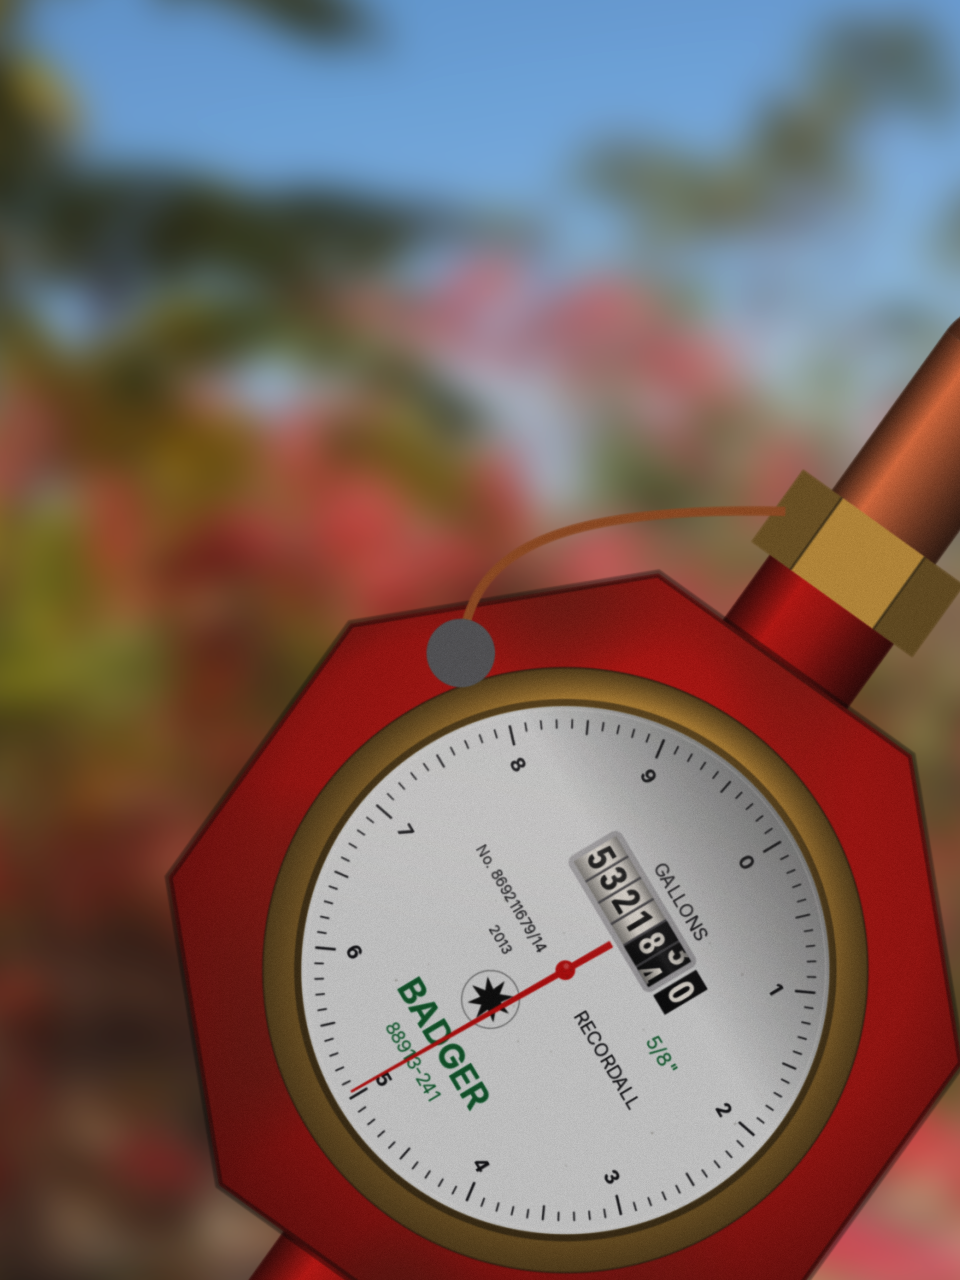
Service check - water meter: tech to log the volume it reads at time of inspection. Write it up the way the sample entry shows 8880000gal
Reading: 5321835.0gal
